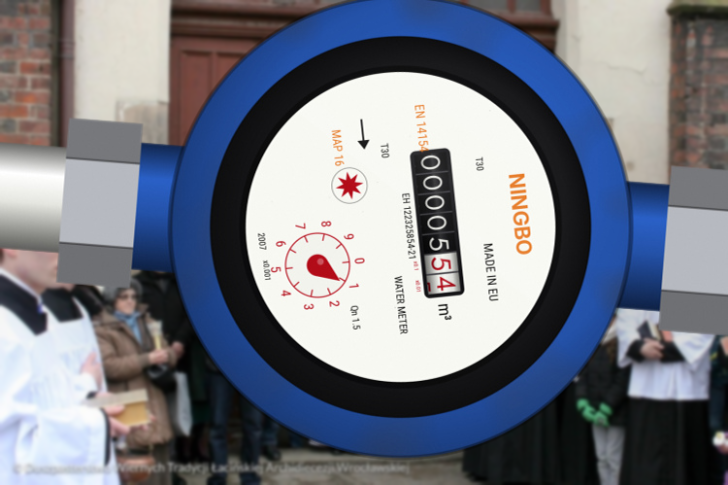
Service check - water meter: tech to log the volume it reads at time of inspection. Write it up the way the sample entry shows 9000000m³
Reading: 5.541m³
